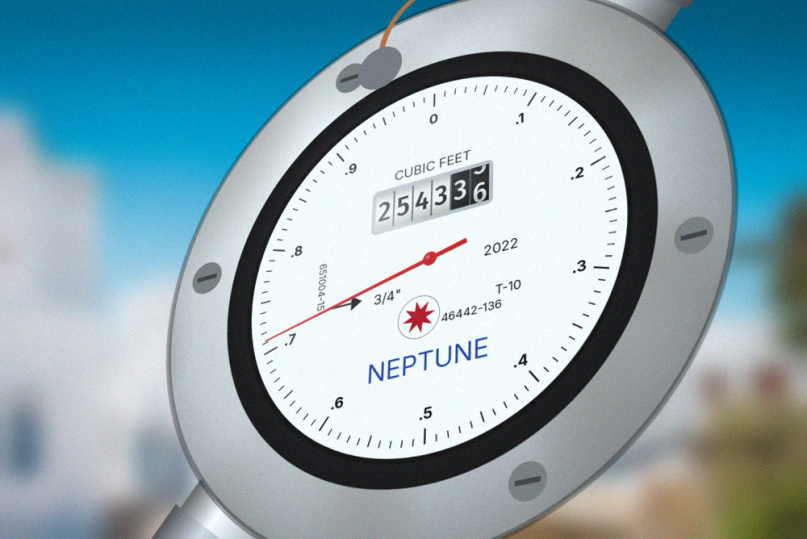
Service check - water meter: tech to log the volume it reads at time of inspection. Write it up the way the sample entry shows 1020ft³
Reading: 254335.71ft³
